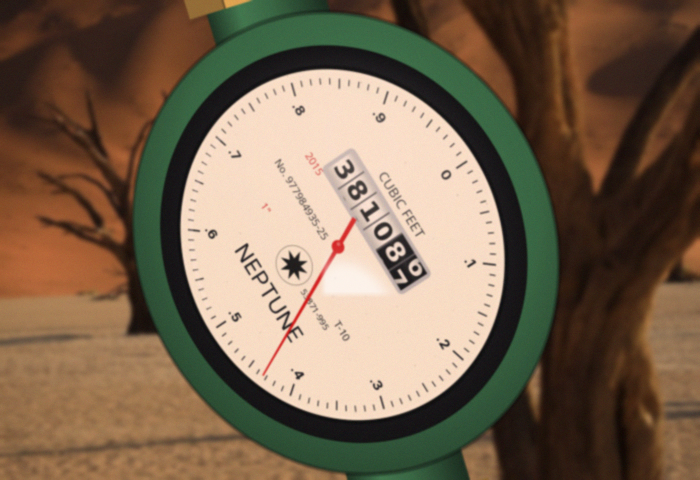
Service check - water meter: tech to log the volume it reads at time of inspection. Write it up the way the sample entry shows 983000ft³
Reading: 381086.43ft³
